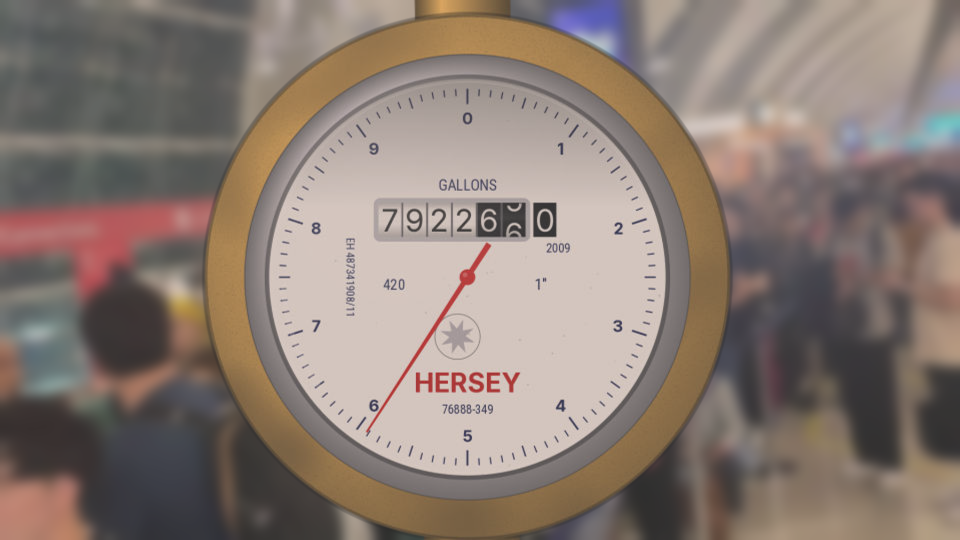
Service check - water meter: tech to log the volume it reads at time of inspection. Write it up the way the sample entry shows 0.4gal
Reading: 7922655.9gal
